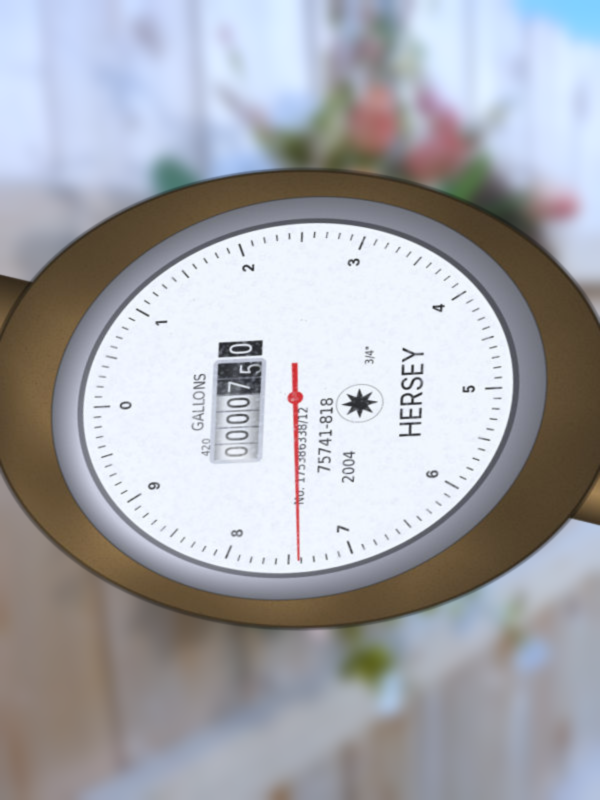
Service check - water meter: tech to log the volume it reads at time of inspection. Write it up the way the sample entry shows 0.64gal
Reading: 747.4gal
